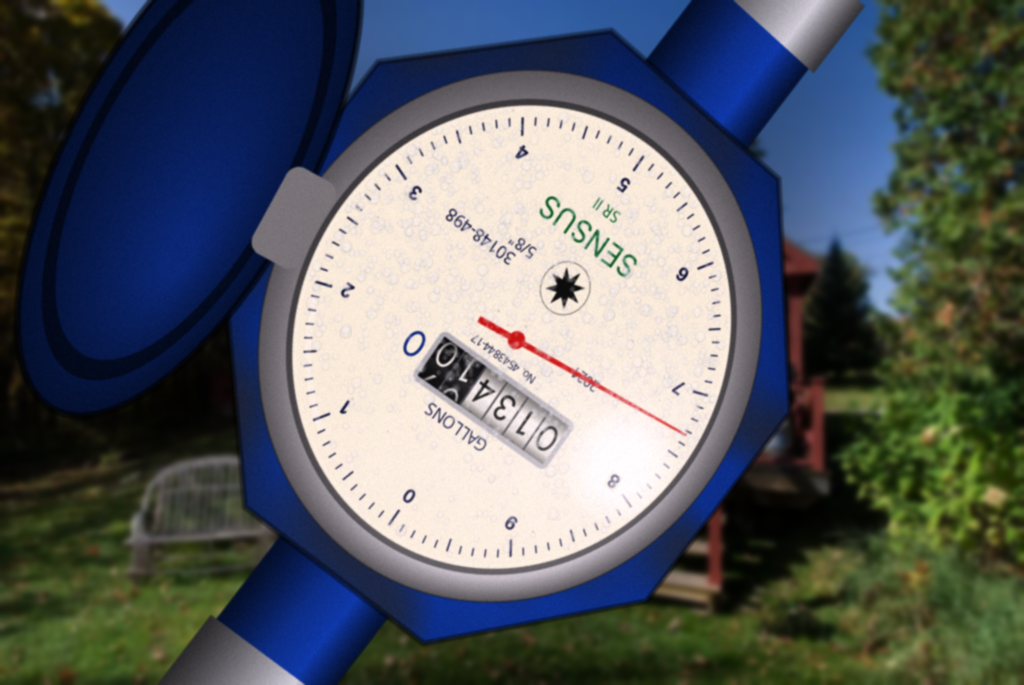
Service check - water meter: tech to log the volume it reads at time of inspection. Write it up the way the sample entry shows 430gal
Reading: 134097.3gal
